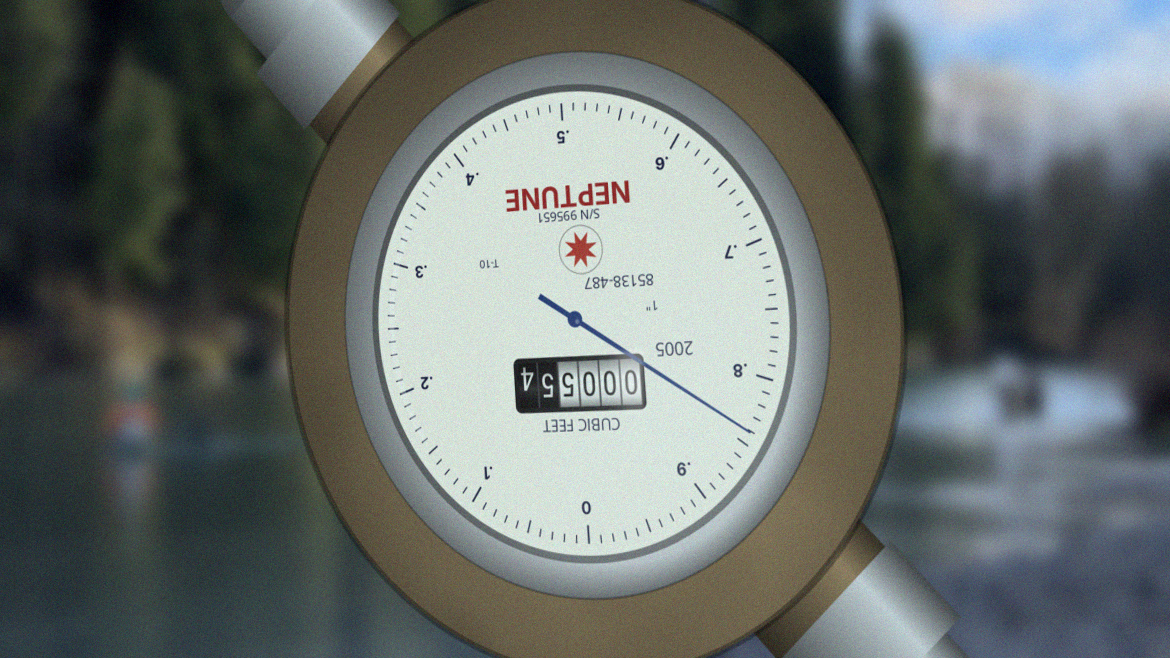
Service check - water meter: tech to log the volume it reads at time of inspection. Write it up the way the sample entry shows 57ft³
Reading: 553.84ft³
